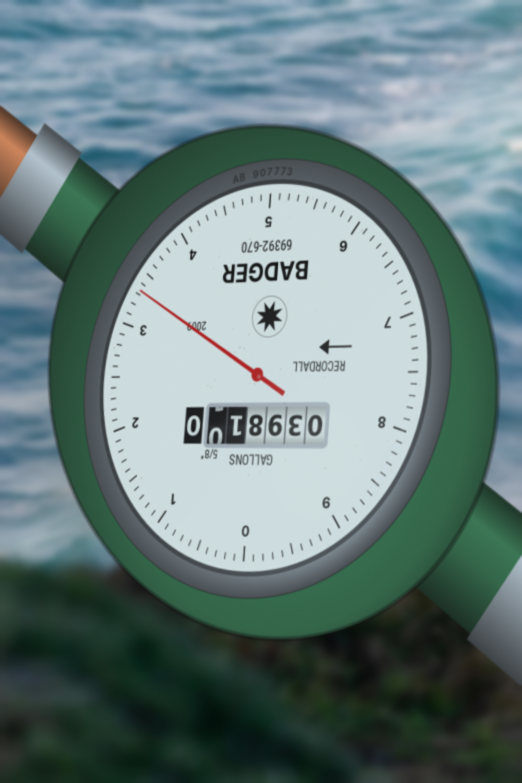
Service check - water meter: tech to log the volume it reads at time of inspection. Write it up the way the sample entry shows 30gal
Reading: 398103.3gal
